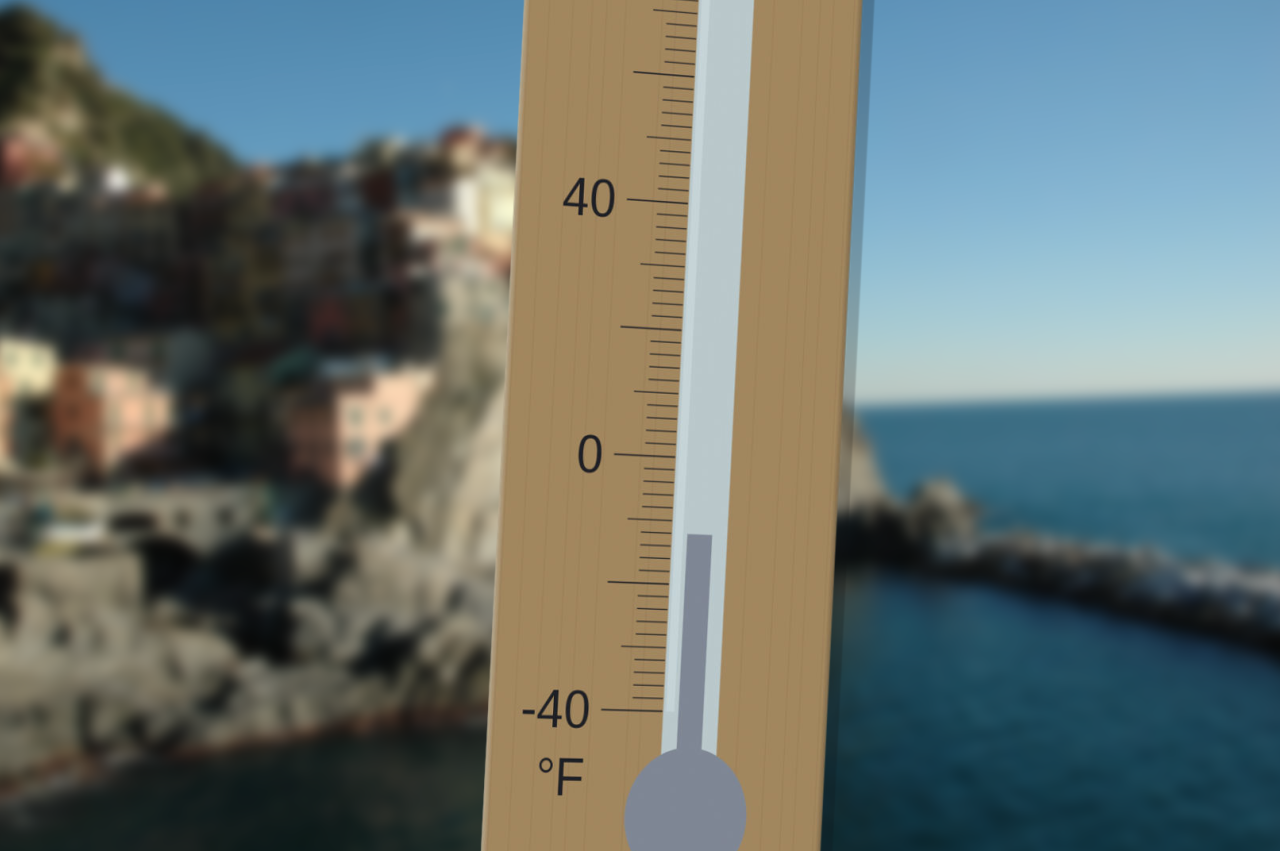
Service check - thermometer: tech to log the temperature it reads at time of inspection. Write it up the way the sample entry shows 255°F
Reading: -12°F
